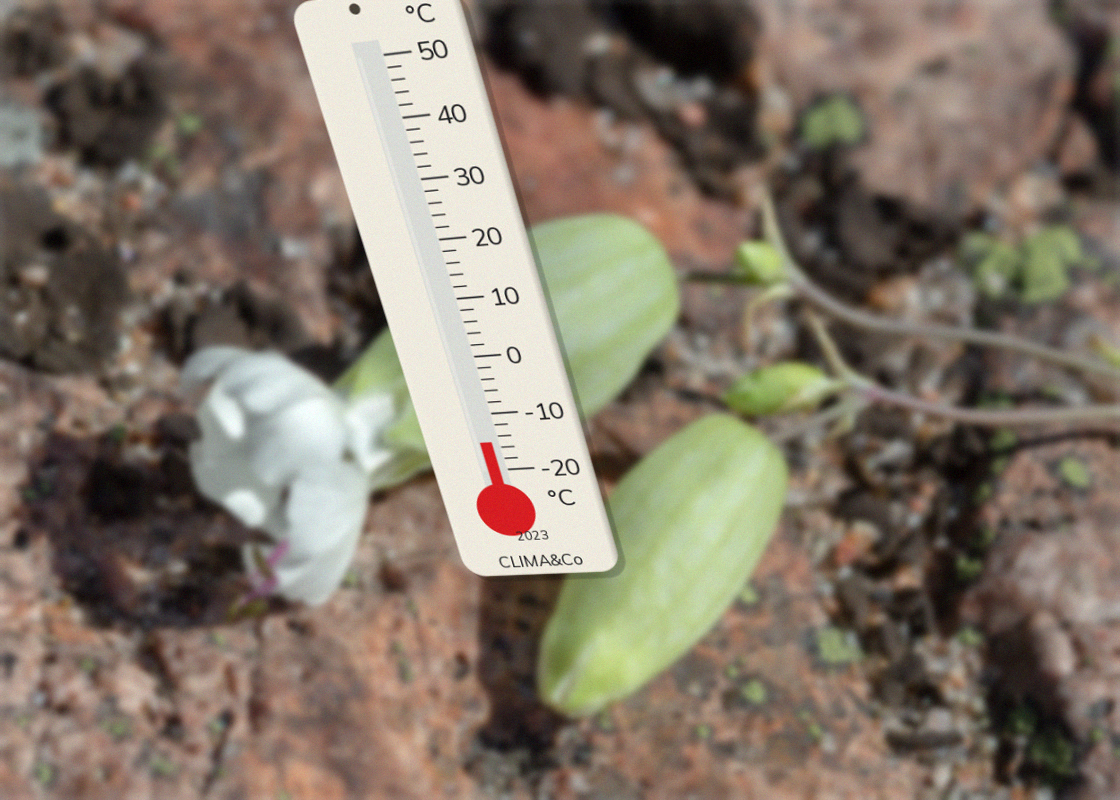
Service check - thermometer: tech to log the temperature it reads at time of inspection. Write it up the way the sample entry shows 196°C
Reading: -15°C
